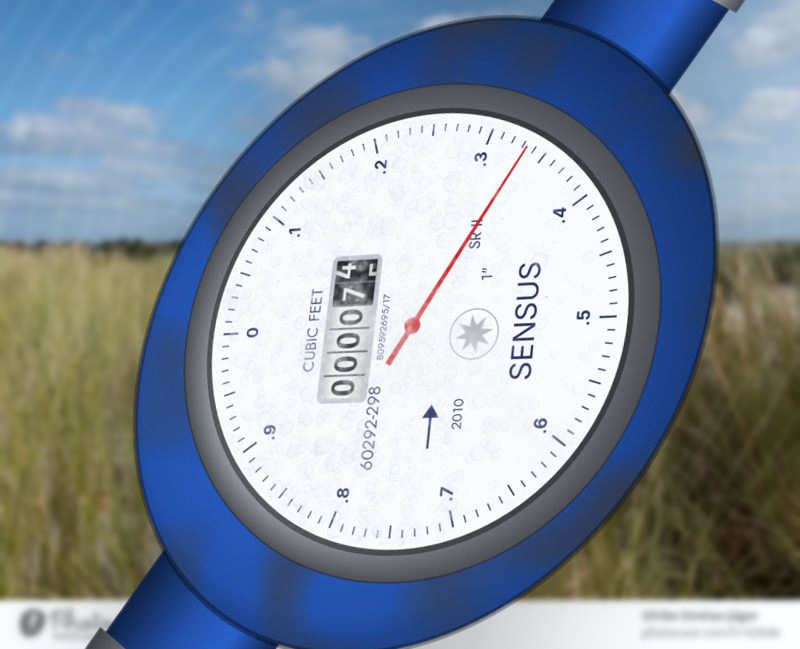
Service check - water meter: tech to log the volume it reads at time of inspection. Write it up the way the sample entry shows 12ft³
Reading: 74.33ft³
